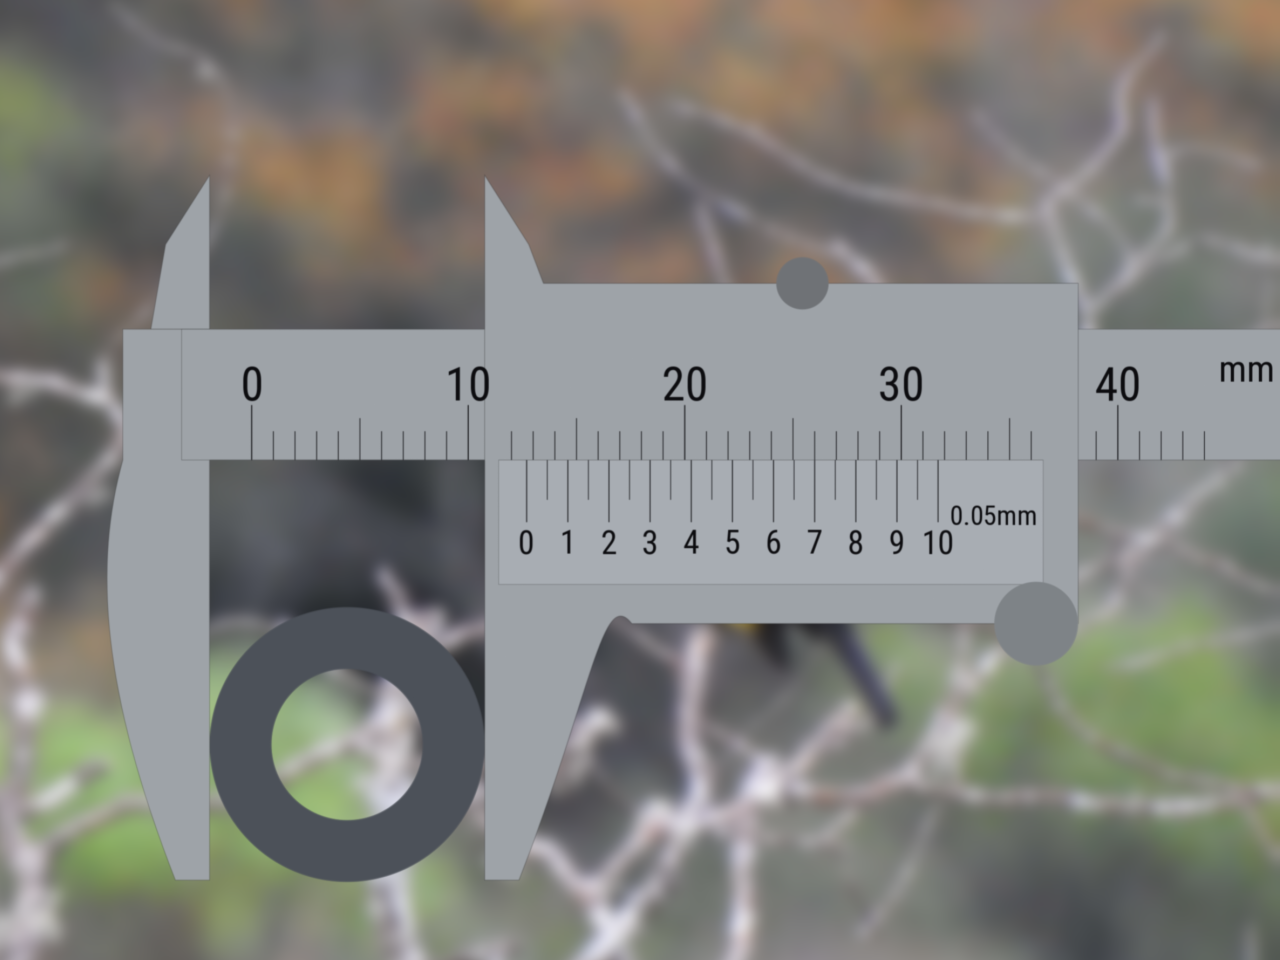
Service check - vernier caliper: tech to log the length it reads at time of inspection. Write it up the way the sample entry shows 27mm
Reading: 12.7mm
